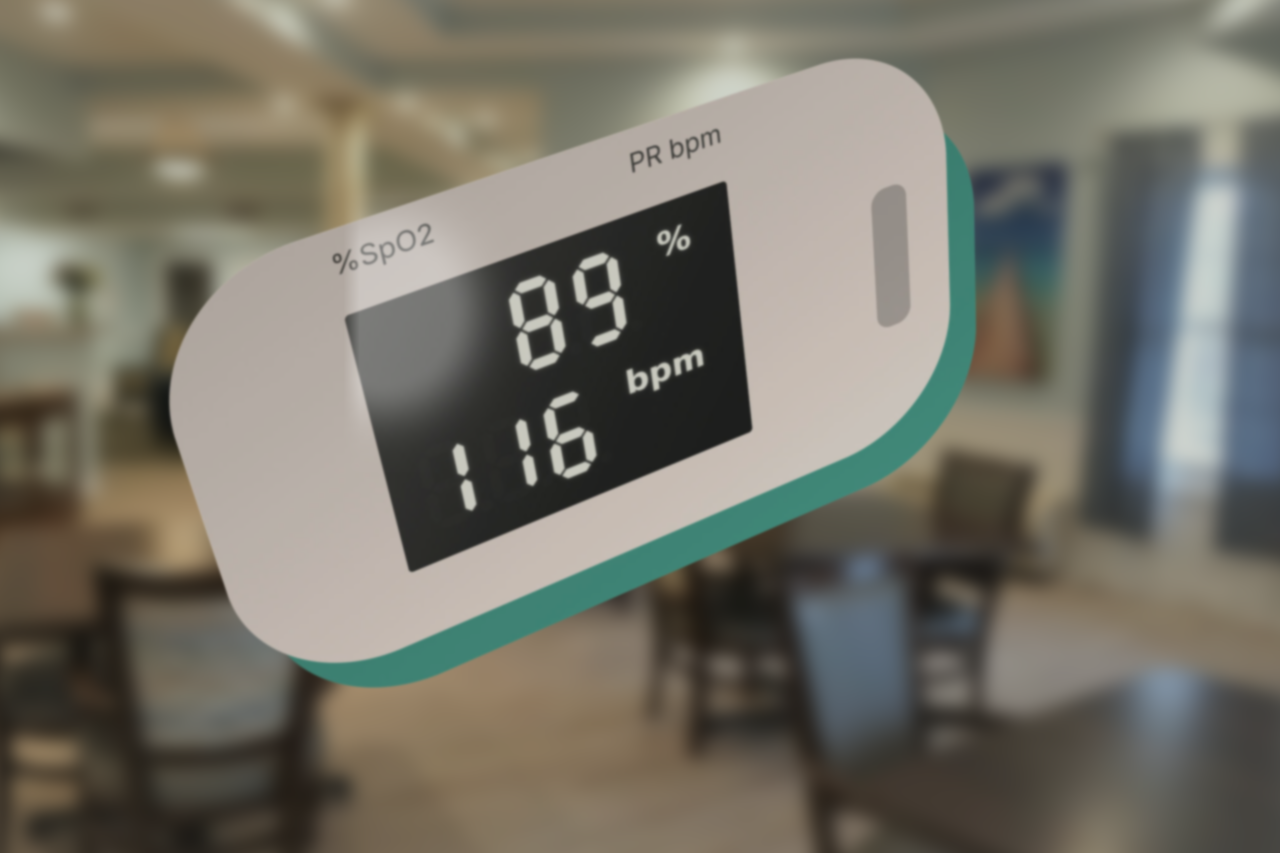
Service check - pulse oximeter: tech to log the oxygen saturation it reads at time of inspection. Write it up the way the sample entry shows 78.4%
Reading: 89%
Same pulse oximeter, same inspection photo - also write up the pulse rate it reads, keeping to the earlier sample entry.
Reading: 116bpm
